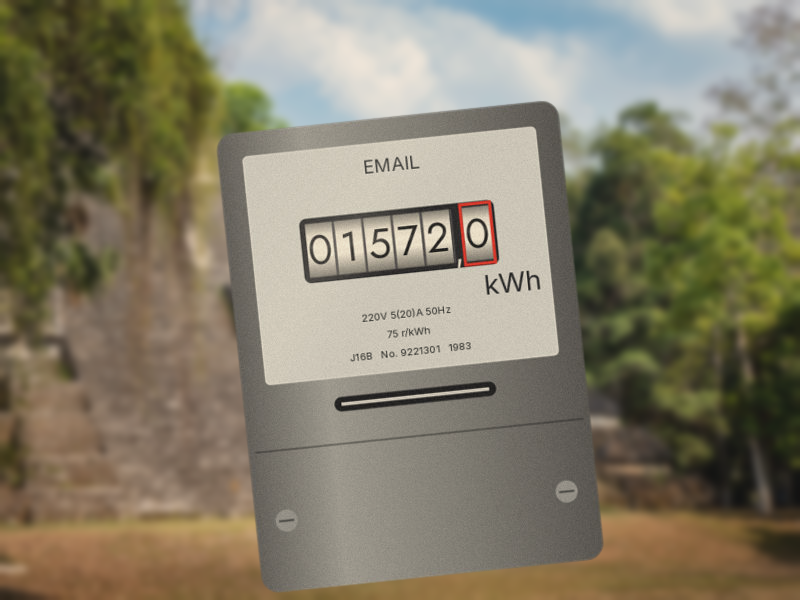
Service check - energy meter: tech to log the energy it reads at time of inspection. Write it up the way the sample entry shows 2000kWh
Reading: 1572.0kWh
